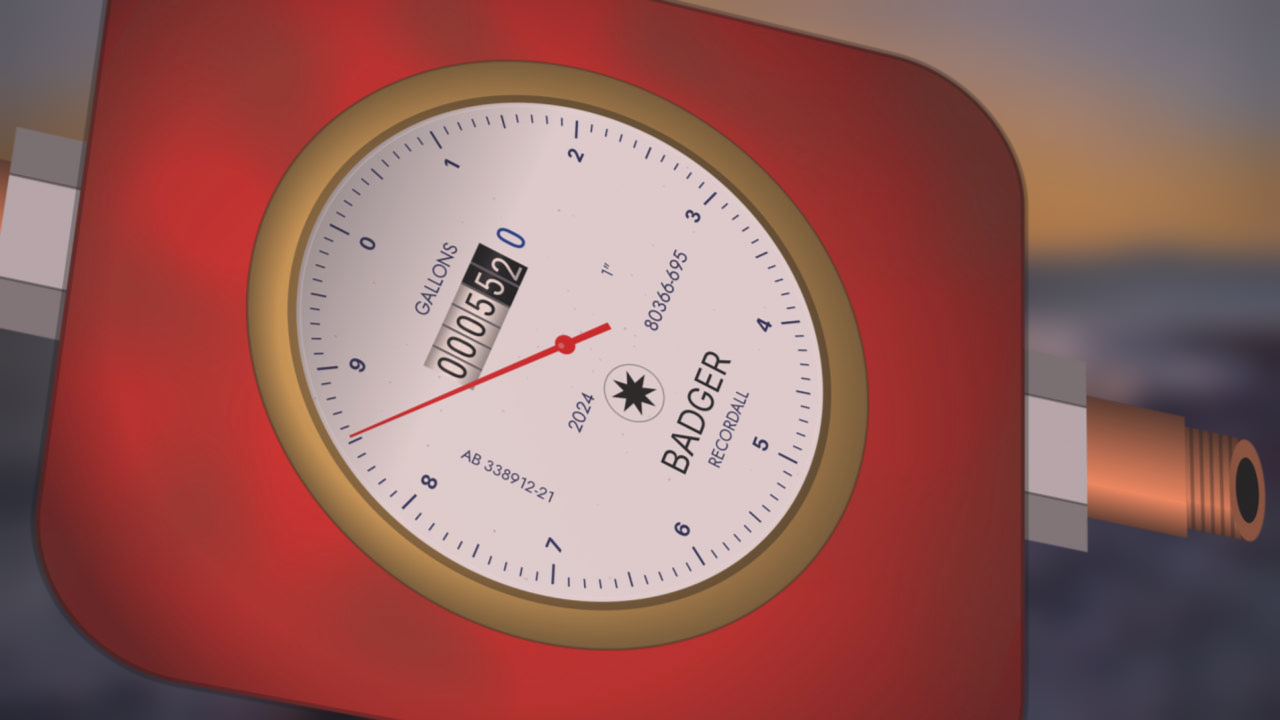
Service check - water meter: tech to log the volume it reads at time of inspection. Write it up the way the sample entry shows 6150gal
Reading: 5518.5gal
